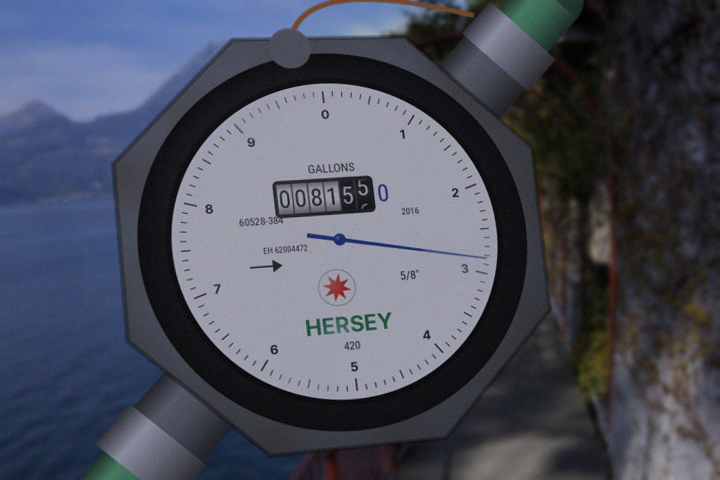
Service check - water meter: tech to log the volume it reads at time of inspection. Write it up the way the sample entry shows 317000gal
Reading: 81552.8gal
